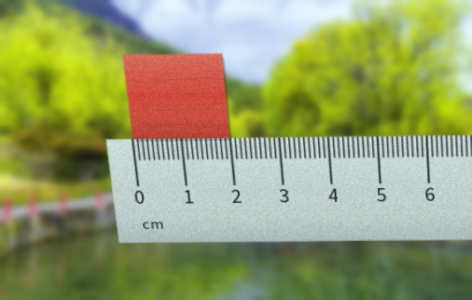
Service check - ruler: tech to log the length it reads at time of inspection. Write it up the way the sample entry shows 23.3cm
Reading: 2cm
